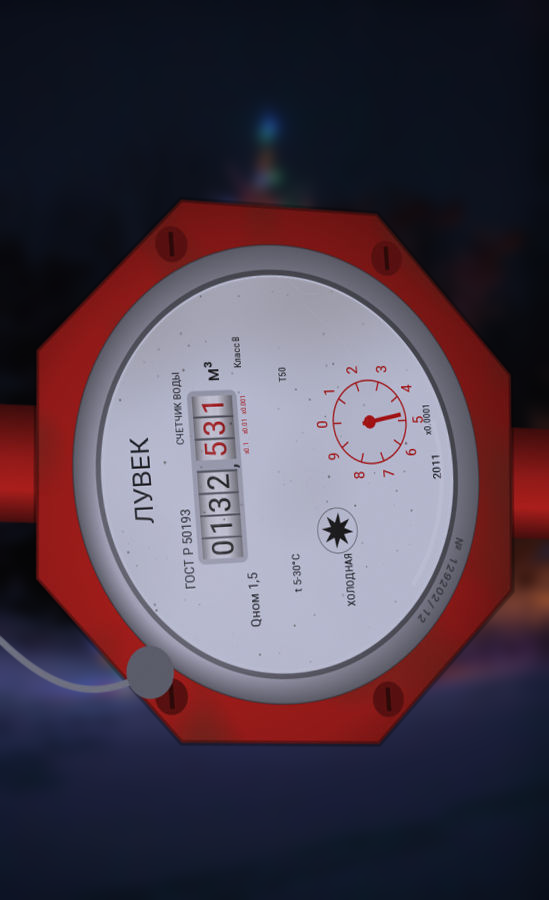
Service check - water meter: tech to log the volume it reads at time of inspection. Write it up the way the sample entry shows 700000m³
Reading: 132.5314m³
